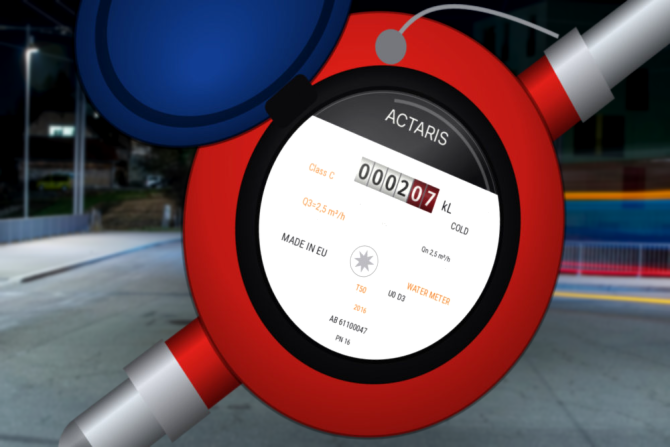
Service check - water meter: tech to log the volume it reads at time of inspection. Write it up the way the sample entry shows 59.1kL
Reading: 2.07kL
